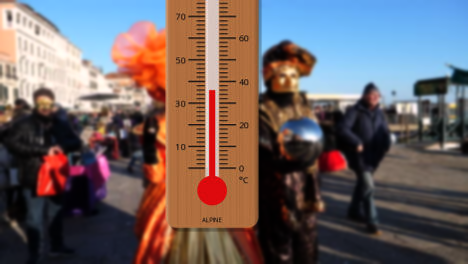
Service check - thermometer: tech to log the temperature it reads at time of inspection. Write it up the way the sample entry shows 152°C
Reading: 36°C
